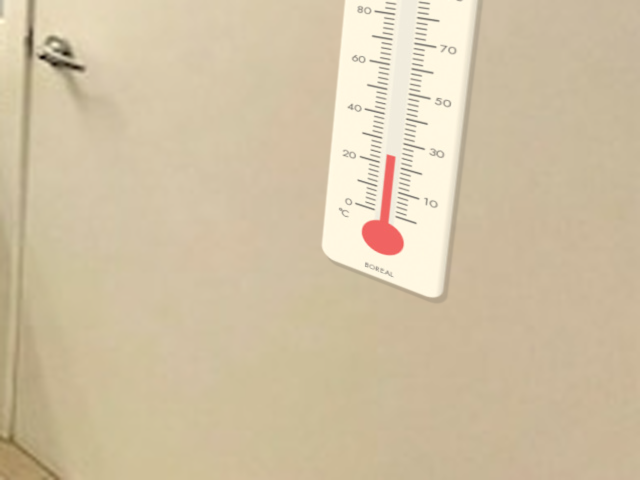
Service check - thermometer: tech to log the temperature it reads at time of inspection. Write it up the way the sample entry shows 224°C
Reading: 24°C
